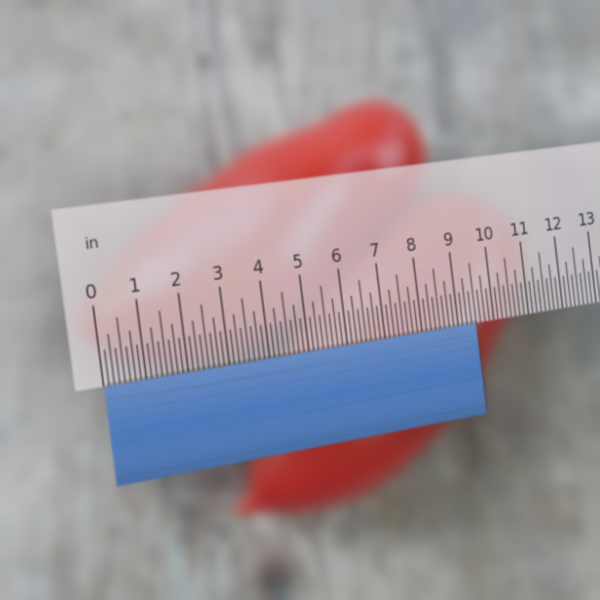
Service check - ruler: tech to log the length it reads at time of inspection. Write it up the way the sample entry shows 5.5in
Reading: 9.5in
